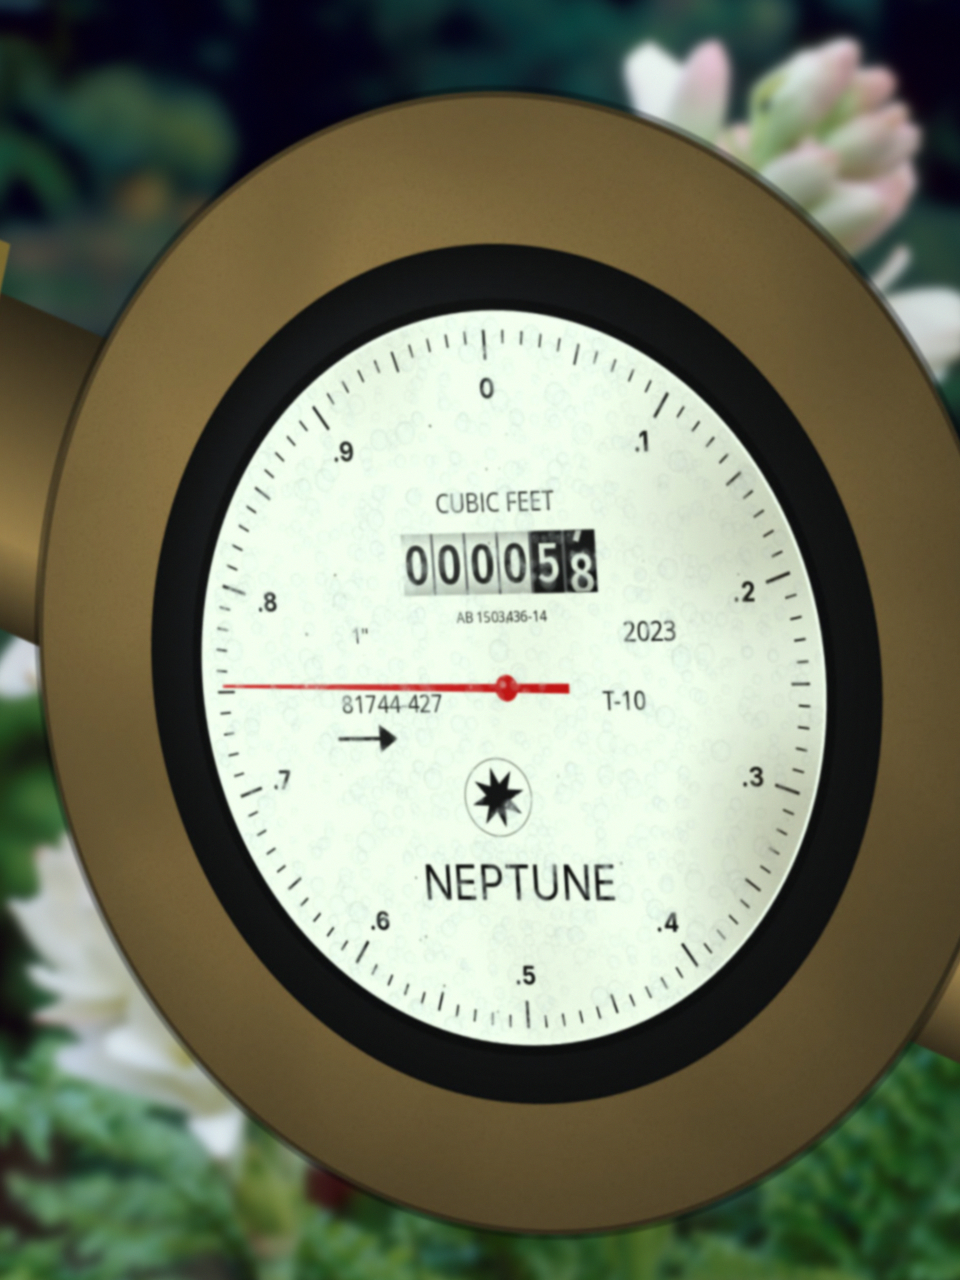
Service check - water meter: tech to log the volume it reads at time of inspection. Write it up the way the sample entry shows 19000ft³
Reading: 57.75ft³
